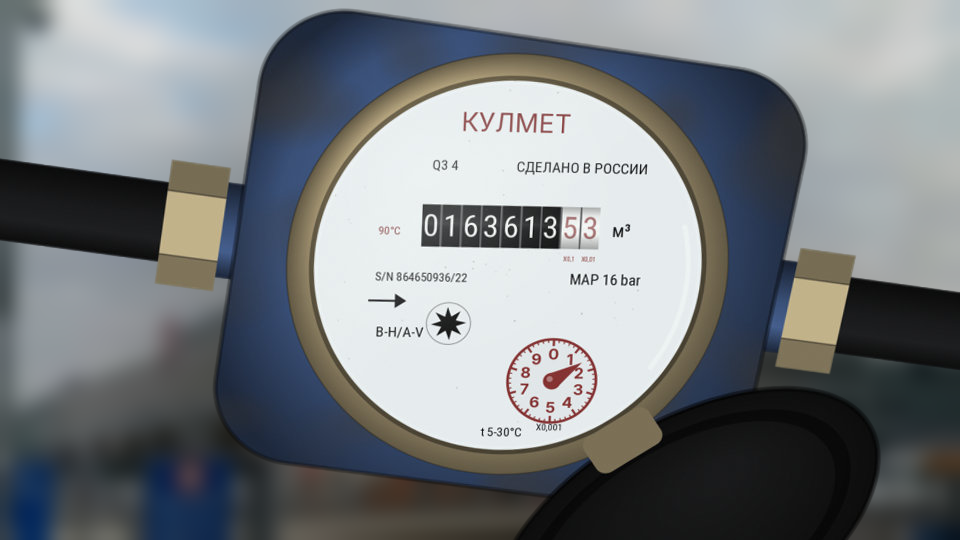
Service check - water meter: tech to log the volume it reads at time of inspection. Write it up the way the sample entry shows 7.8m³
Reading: 163613.531m³
